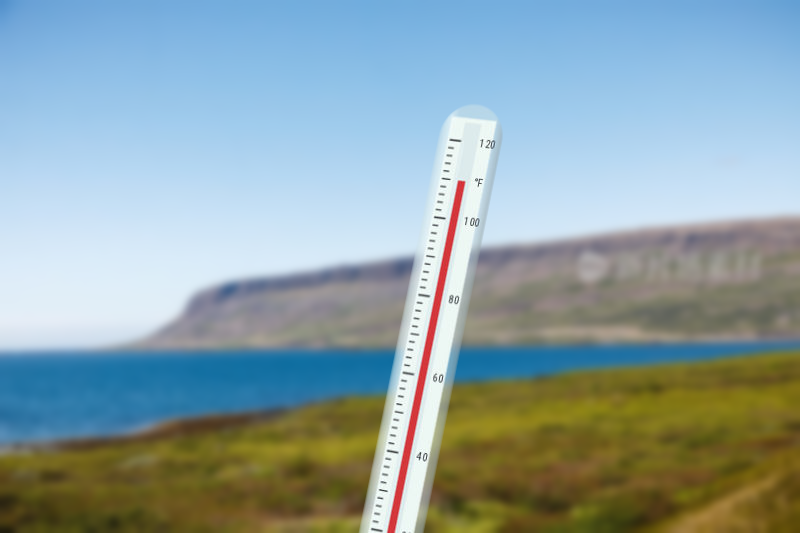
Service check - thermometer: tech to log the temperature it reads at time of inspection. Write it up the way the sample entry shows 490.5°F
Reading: 110°F
